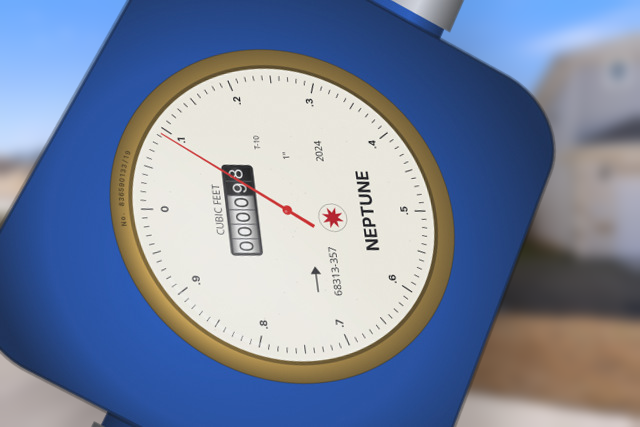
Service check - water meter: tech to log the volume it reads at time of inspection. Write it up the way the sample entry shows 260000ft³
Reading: 98.09ft³
